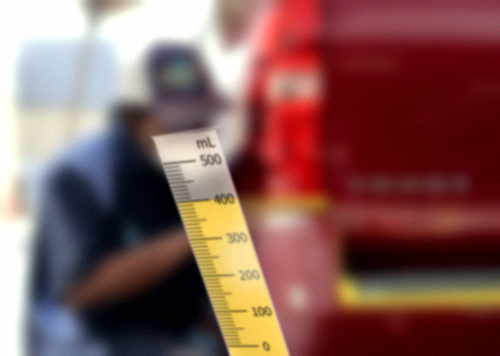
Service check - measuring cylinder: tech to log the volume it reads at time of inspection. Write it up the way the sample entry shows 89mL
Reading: 400mL
